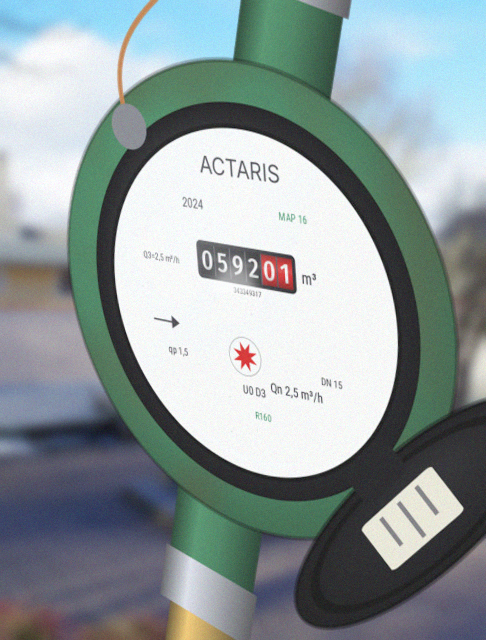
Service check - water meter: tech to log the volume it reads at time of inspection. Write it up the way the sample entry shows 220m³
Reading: 592.01m³
